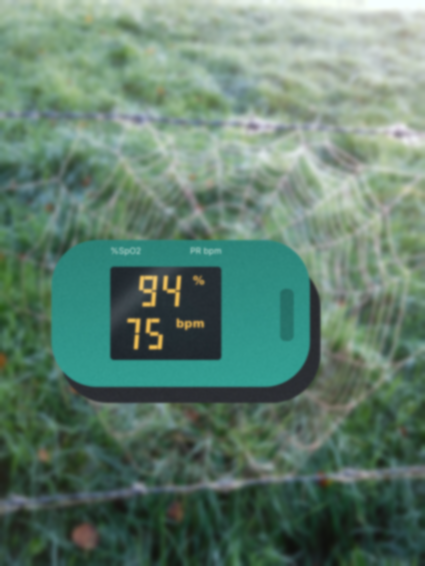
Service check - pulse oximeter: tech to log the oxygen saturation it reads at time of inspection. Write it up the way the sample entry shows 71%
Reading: 94%
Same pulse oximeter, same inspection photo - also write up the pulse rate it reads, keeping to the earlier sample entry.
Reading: 75bpm
